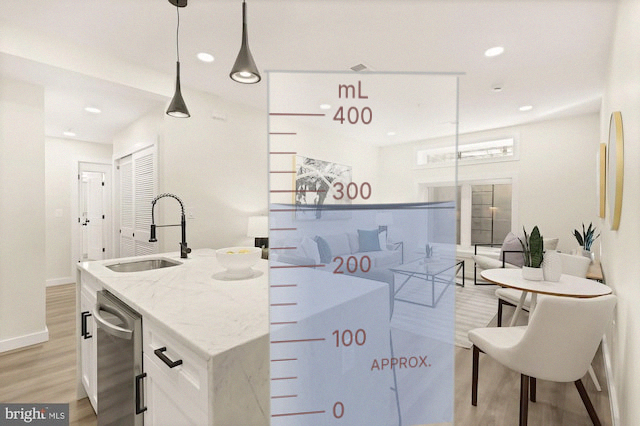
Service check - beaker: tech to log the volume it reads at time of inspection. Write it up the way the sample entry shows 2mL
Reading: 275mL
